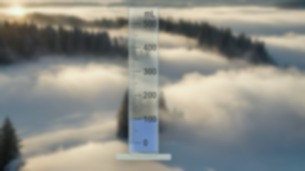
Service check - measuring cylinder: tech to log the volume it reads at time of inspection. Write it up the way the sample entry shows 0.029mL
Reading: 100mL
